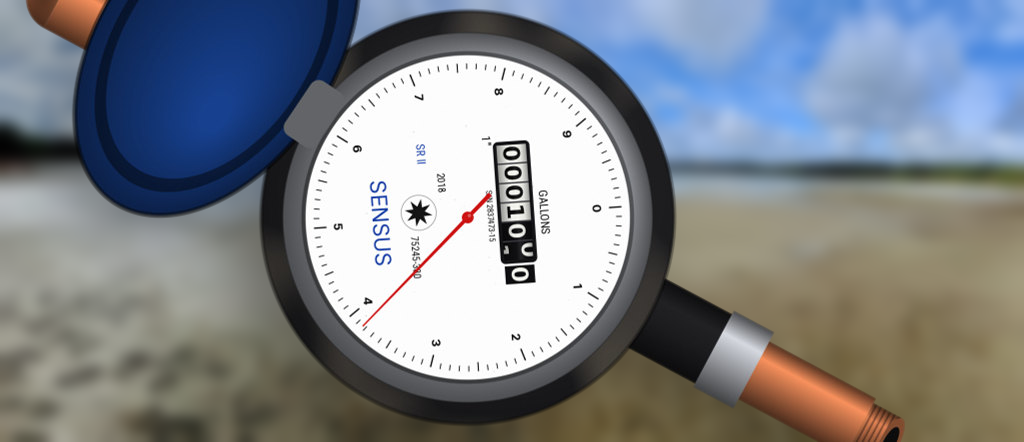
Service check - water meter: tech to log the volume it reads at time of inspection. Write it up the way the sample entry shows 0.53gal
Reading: 1003.8gal
